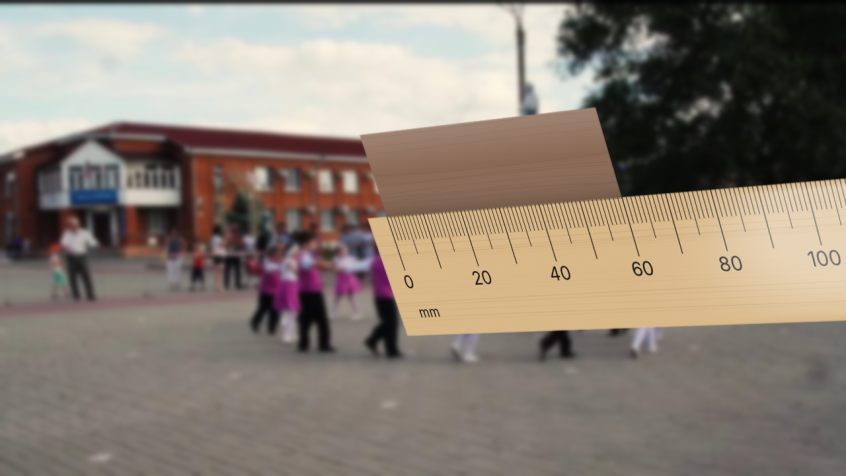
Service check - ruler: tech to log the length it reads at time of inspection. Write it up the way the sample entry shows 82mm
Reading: 60mm
